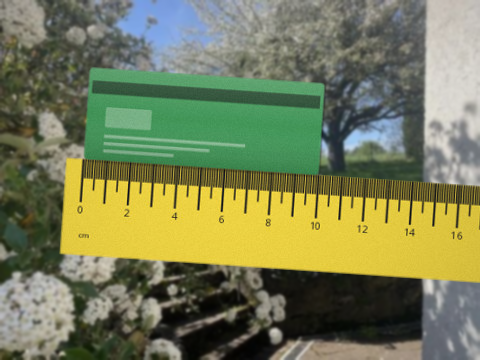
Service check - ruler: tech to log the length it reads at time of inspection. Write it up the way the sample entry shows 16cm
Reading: 10cm
